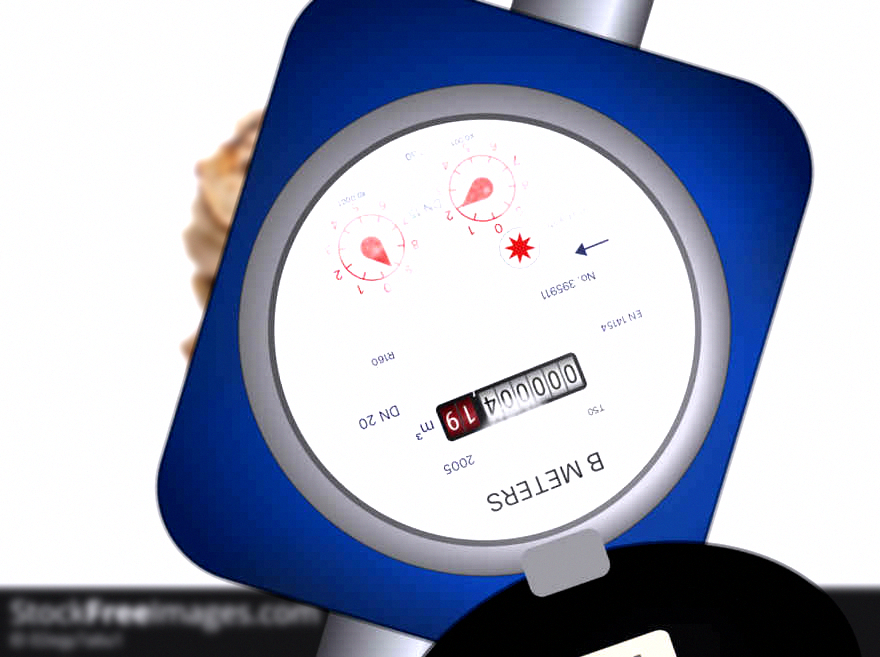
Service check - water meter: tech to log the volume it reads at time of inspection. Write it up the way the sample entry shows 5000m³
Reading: 4.1919m³
